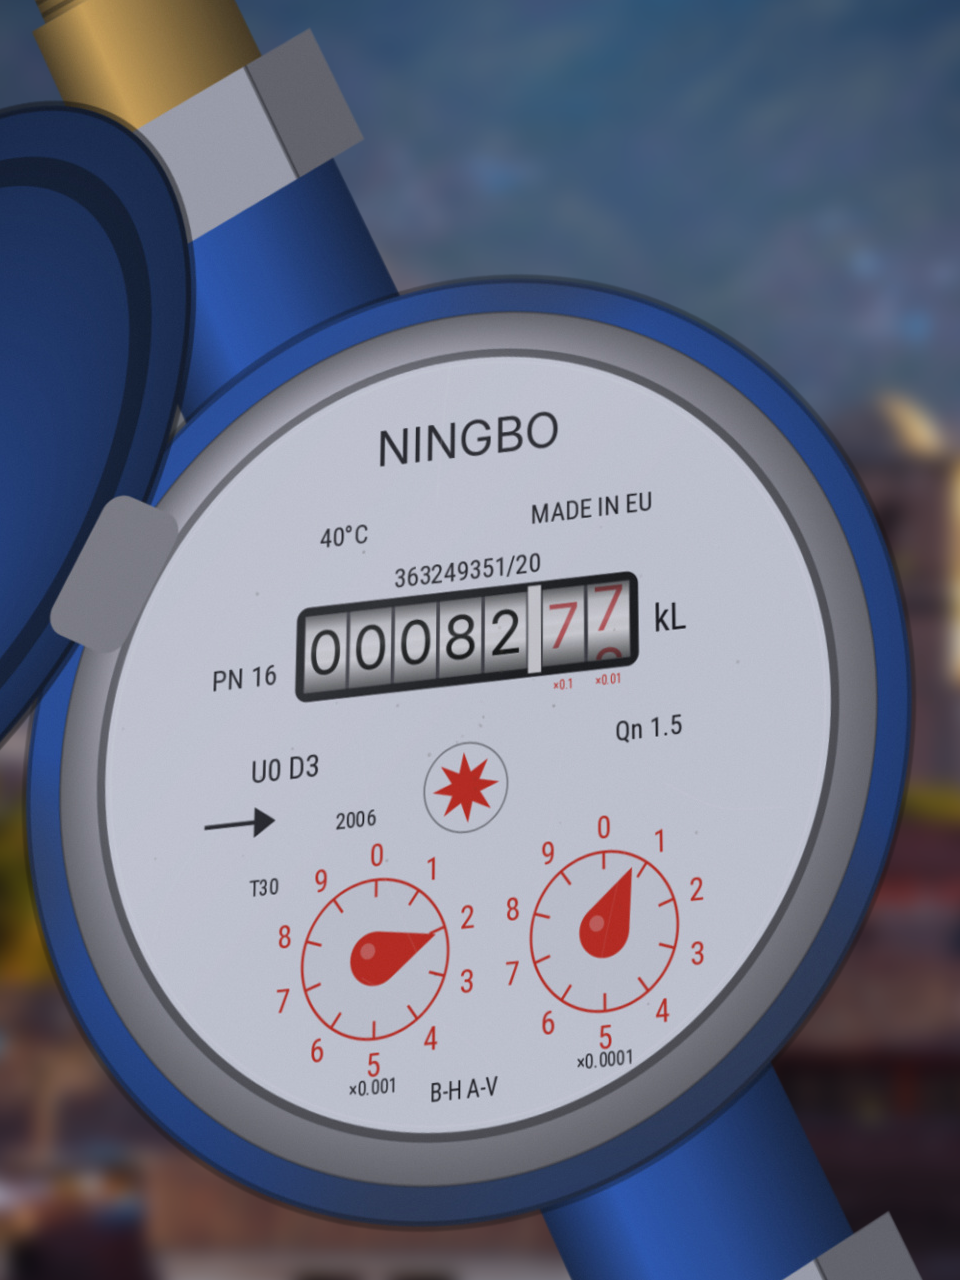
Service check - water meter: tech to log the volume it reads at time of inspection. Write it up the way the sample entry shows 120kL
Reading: 82.7720kL
